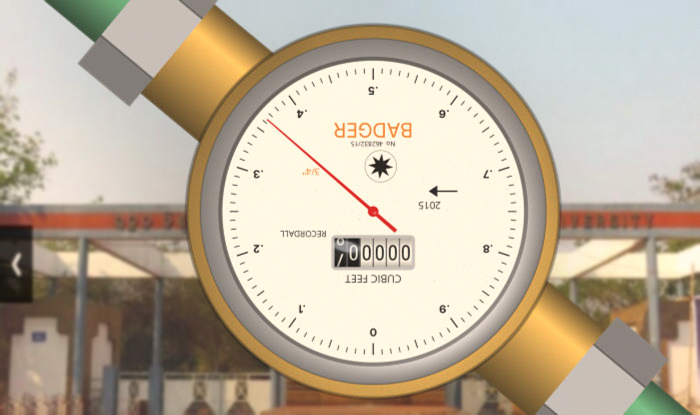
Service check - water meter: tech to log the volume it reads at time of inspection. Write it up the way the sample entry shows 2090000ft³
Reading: 7.36ft³
